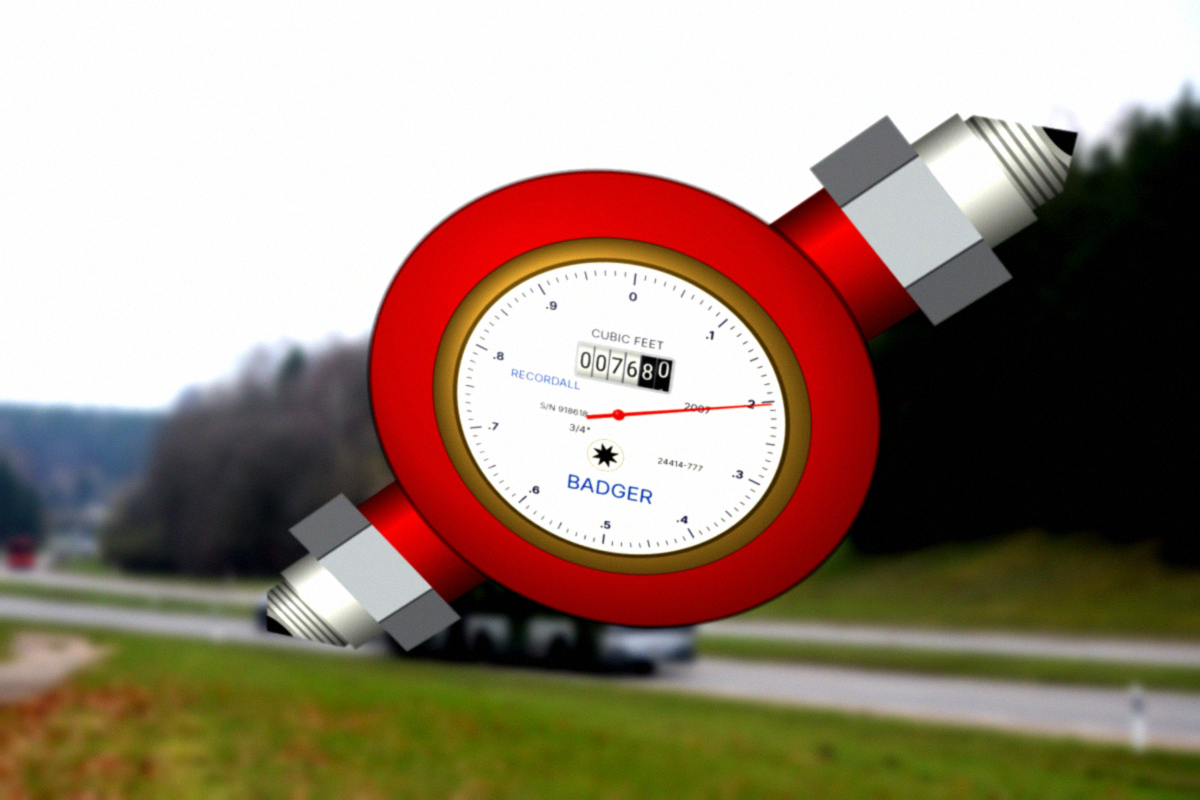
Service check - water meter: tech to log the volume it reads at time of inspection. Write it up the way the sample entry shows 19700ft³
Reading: 7680.20ft³
